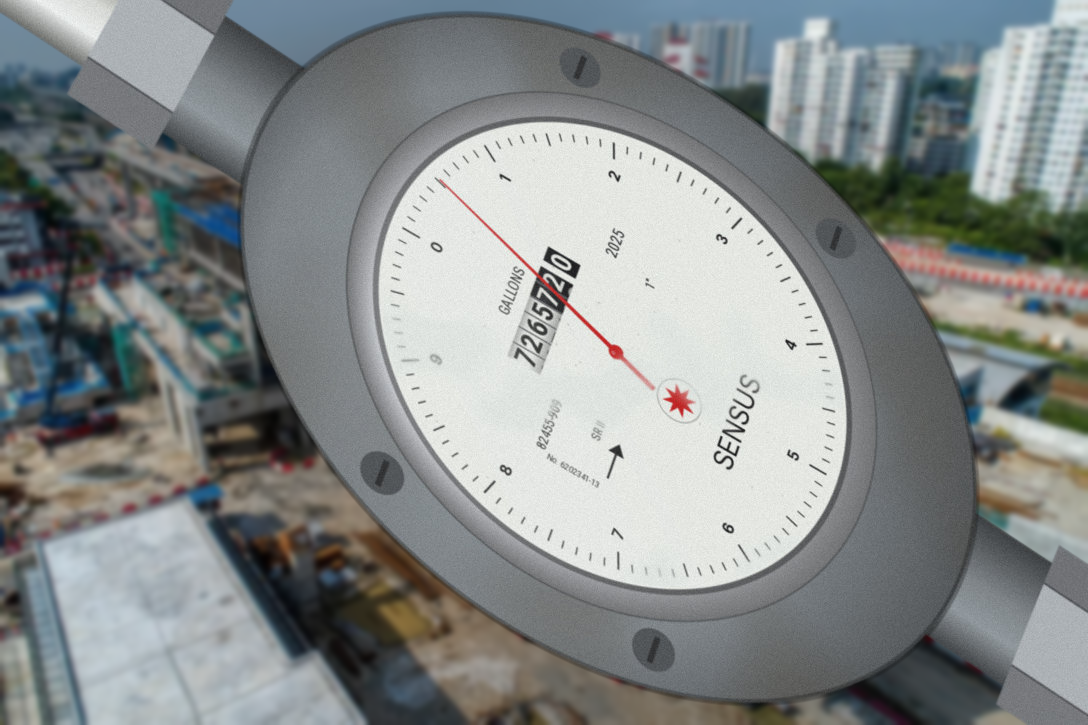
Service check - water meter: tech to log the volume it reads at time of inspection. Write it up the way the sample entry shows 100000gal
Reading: 7265720.5gal
